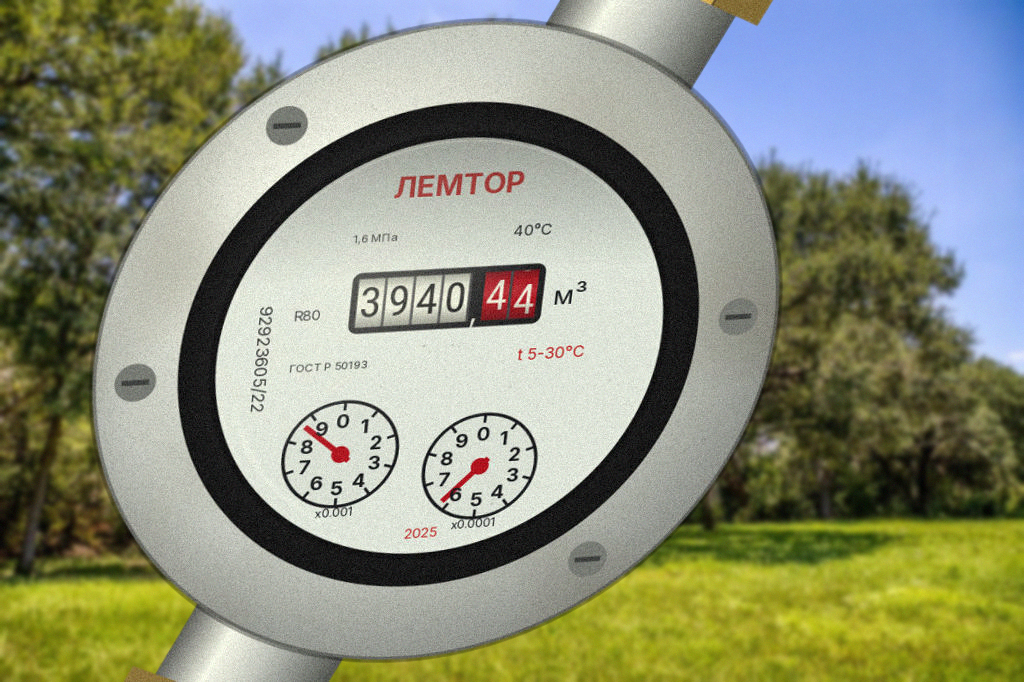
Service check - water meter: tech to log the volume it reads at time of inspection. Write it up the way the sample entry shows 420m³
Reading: 3940.4386m³
